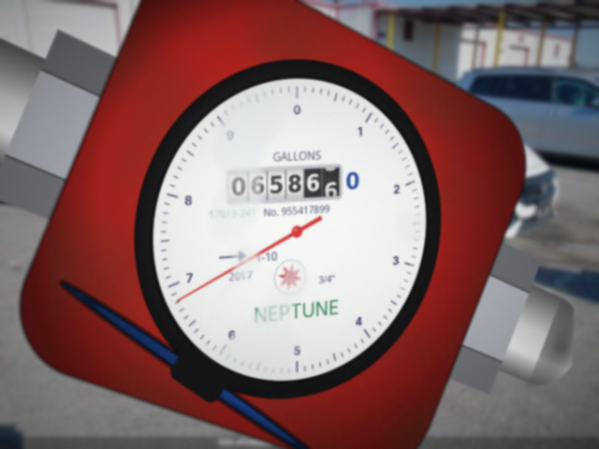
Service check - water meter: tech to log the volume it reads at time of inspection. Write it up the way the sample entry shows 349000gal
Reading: 658656.8gal
